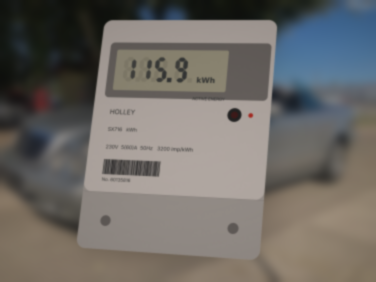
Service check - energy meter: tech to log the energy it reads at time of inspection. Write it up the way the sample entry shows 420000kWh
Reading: 115.9kWh
